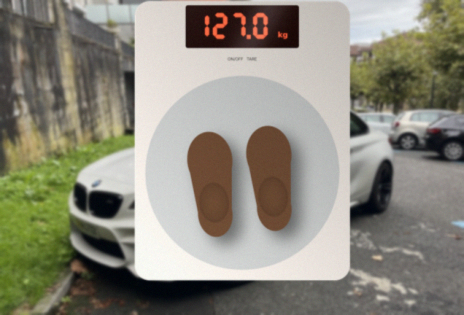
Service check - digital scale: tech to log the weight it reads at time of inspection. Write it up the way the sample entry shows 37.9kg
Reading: 127.0kg
